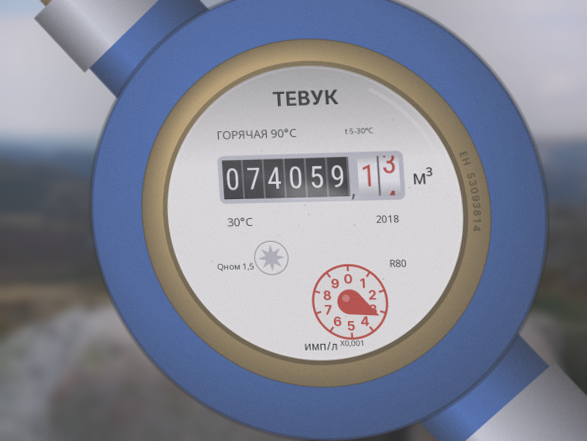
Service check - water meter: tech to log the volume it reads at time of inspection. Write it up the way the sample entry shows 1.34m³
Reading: 74059.133m³
